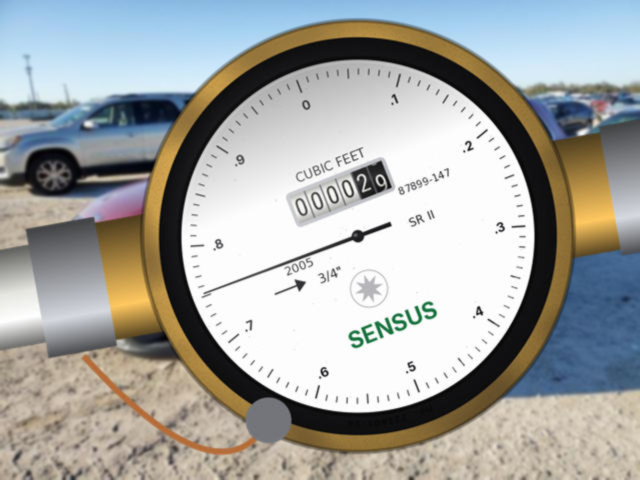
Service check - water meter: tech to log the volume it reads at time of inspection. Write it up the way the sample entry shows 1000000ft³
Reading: 28.75ft³
